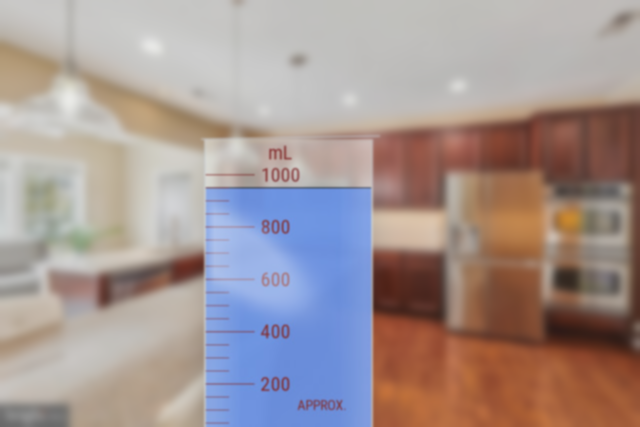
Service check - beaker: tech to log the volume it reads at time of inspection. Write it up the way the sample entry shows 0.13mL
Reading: 950mL
